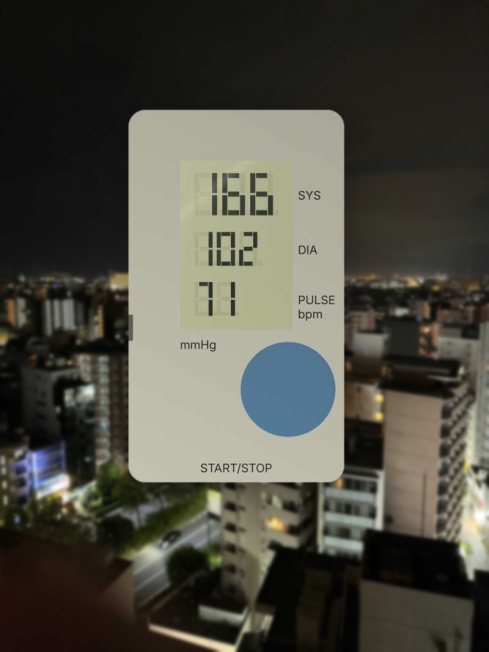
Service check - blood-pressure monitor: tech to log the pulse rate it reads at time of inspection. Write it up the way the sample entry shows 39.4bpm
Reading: 71bpm
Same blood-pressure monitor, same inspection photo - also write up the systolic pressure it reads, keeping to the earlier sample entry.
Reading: 166mmHg
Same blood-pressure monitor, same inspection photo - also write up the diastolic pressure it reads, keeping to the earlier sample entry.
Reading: 102mmHg
